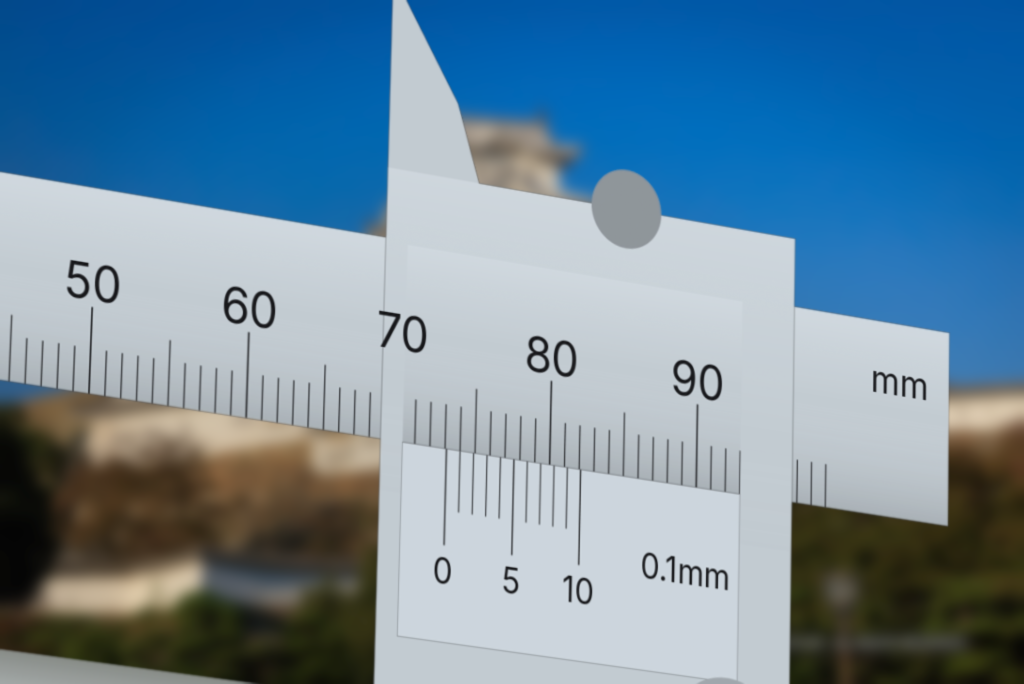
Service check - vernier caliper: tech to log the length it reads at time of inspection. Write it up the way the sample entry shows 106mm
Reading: 73.1mm
